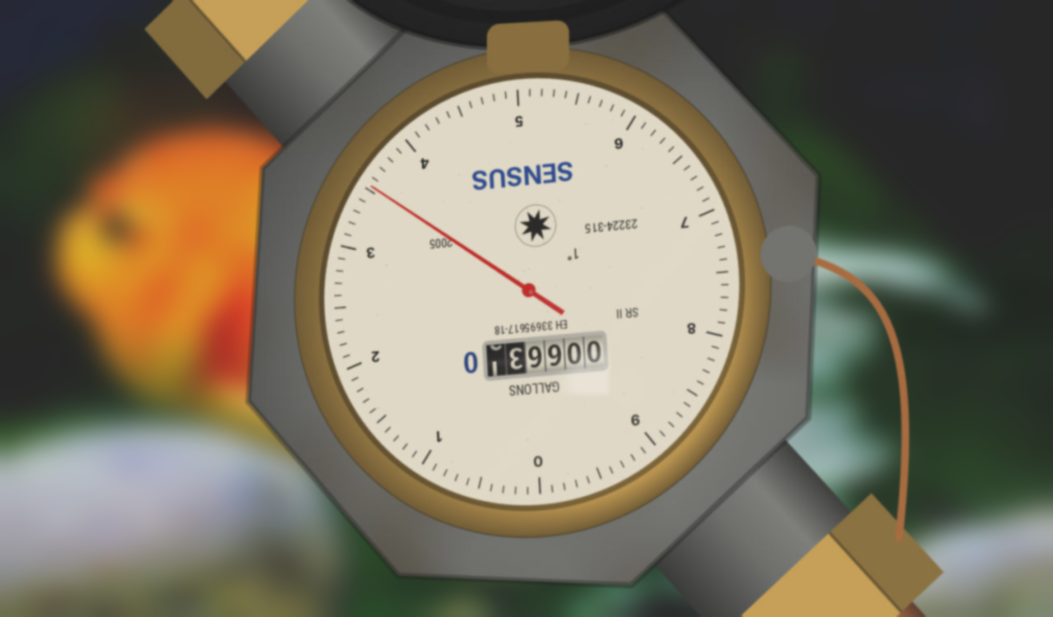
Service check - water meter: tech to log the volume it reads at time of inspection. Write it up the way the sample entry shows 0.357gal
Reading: 66313.5gal
